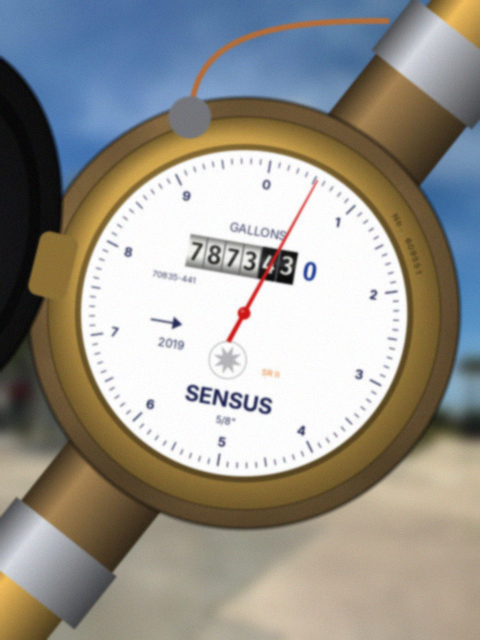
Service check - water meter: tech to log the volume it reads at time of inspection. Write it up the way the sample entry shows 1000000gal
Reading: 7873430.5gal
